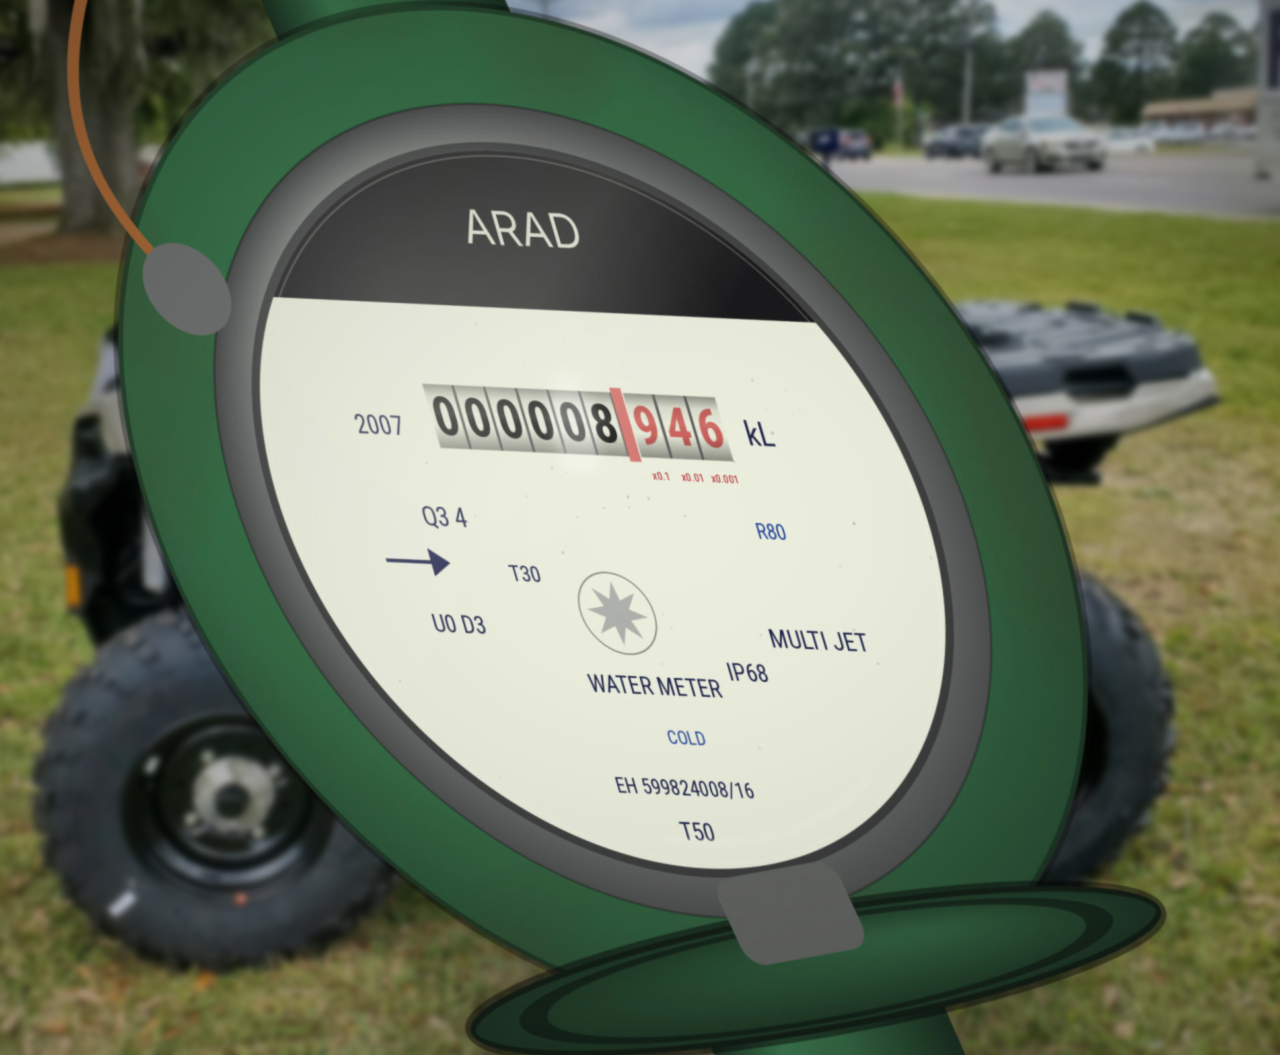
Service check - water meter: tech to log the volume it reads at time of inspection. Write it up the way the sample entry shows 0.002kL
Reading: 8.946kL
